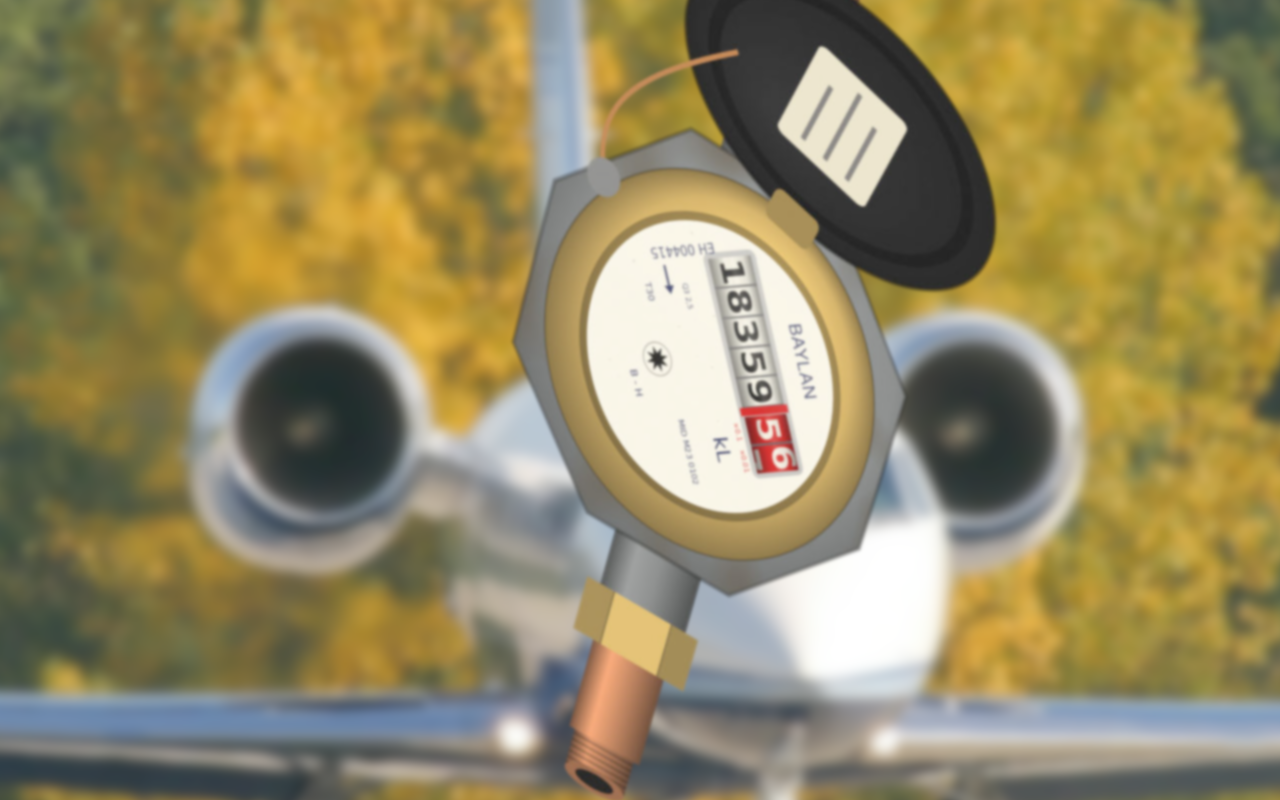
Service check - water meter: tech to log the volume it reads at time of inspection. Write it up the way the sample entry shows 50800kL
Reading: 18359.56kL
